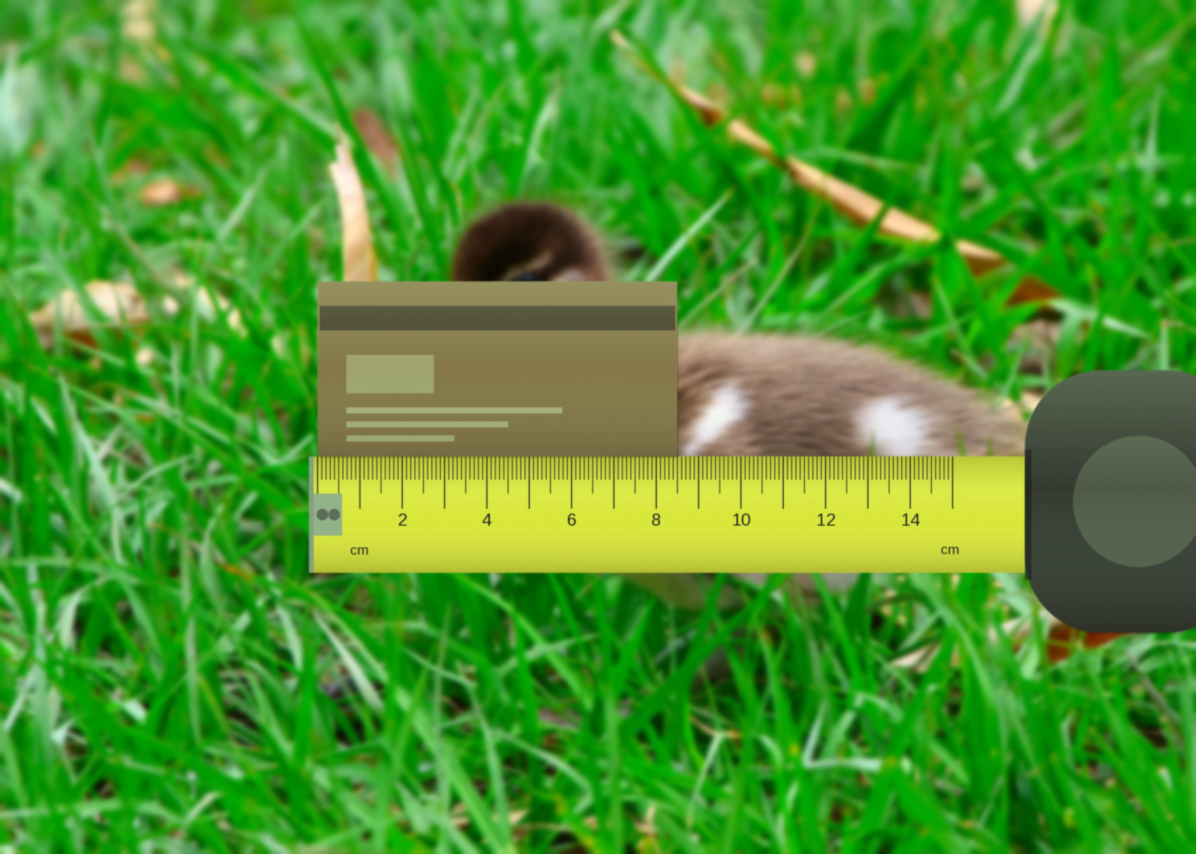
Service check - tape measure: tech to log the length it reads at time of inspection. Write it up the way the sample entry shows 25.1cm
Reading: 8.5cm
